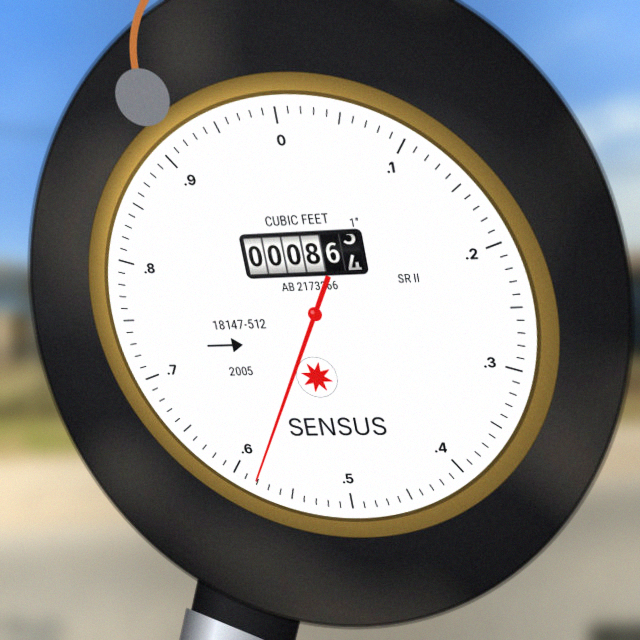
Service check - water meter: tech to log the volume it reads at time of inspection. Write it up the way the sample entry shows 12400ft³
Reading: 863.58ft³
